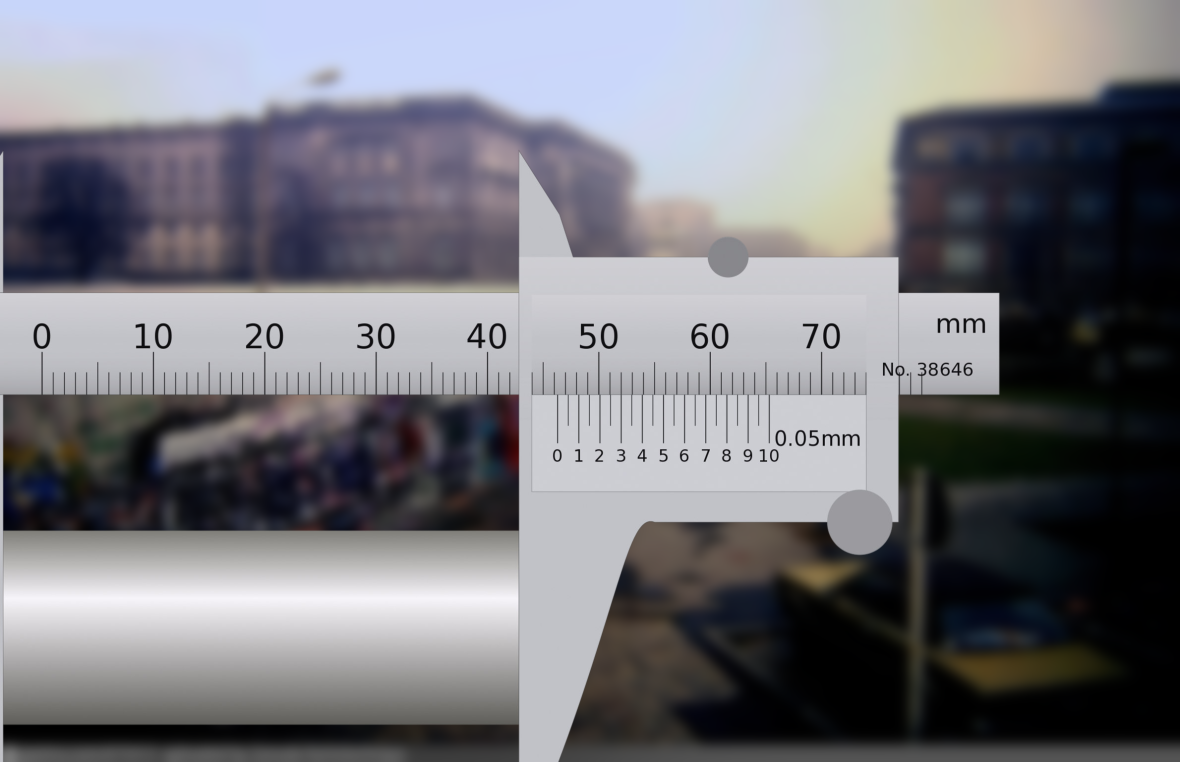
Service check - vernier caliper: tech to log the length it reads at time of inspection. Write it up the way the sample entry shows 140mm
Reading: 46.3mm
